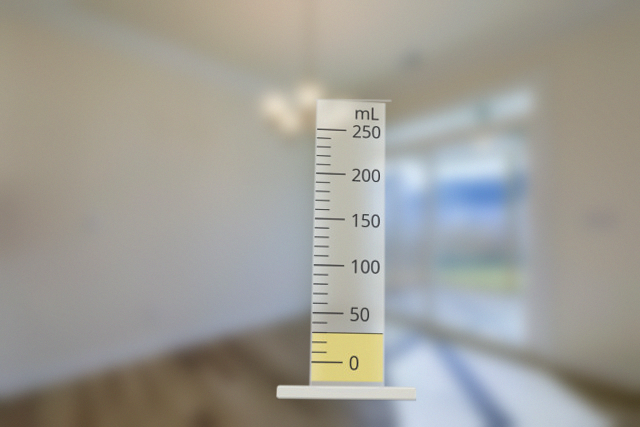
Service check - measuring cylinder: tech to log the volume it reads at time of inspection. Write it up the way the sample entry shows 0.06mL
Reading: 30mL
